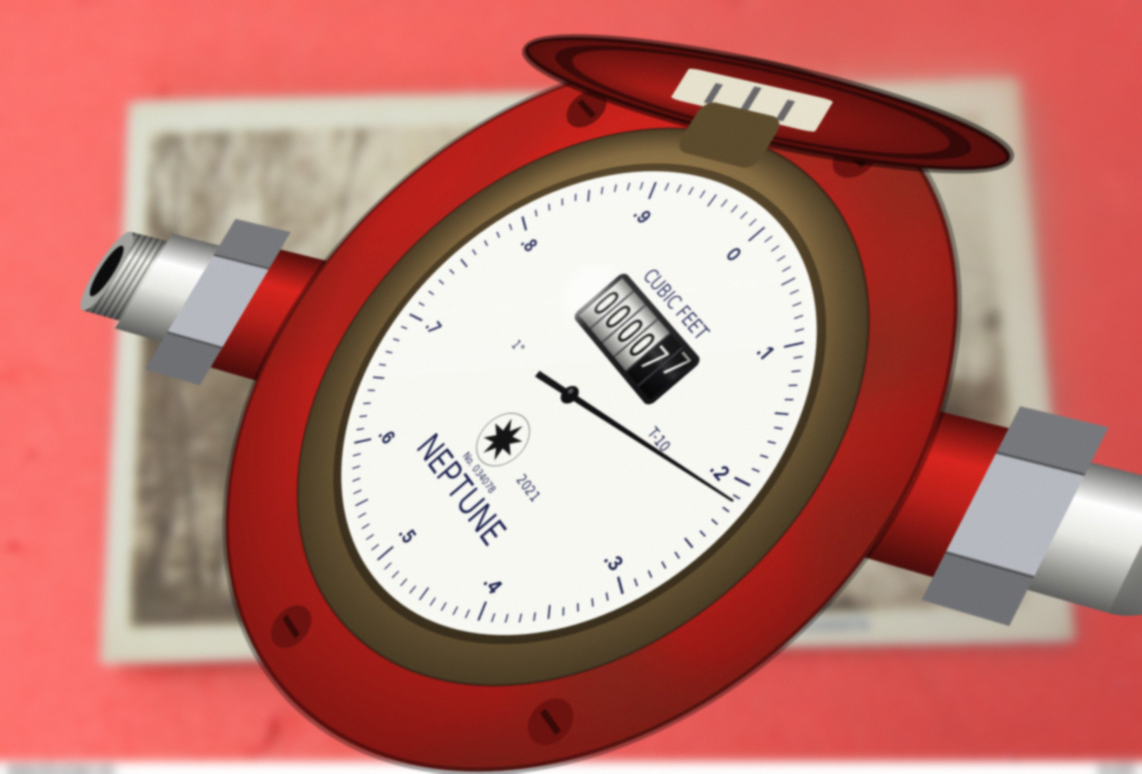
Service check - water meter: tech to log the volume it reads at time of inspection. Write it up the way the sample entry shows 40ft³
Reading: 77.21ft³
